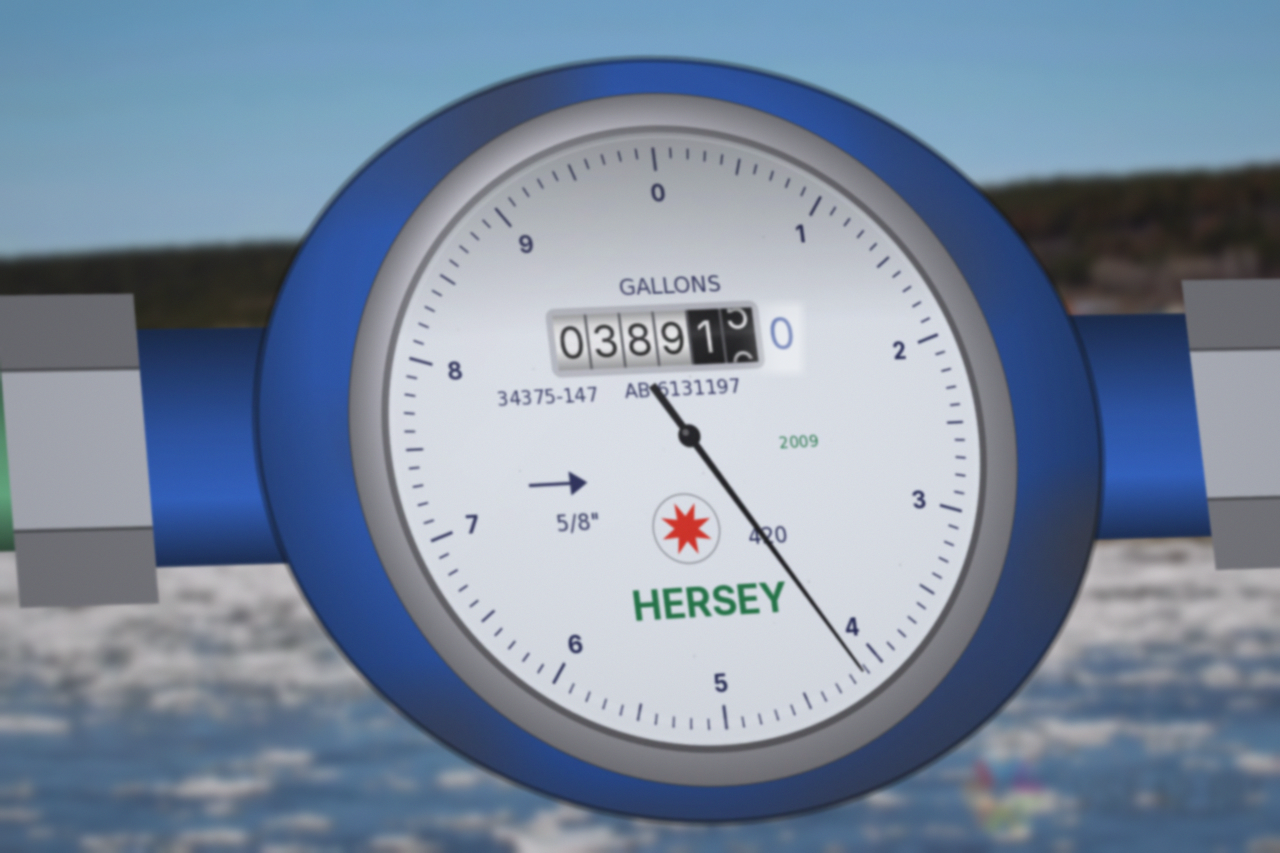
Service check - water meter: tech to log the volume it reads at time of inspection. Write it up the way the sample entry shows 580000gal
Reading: 389154.1gal
